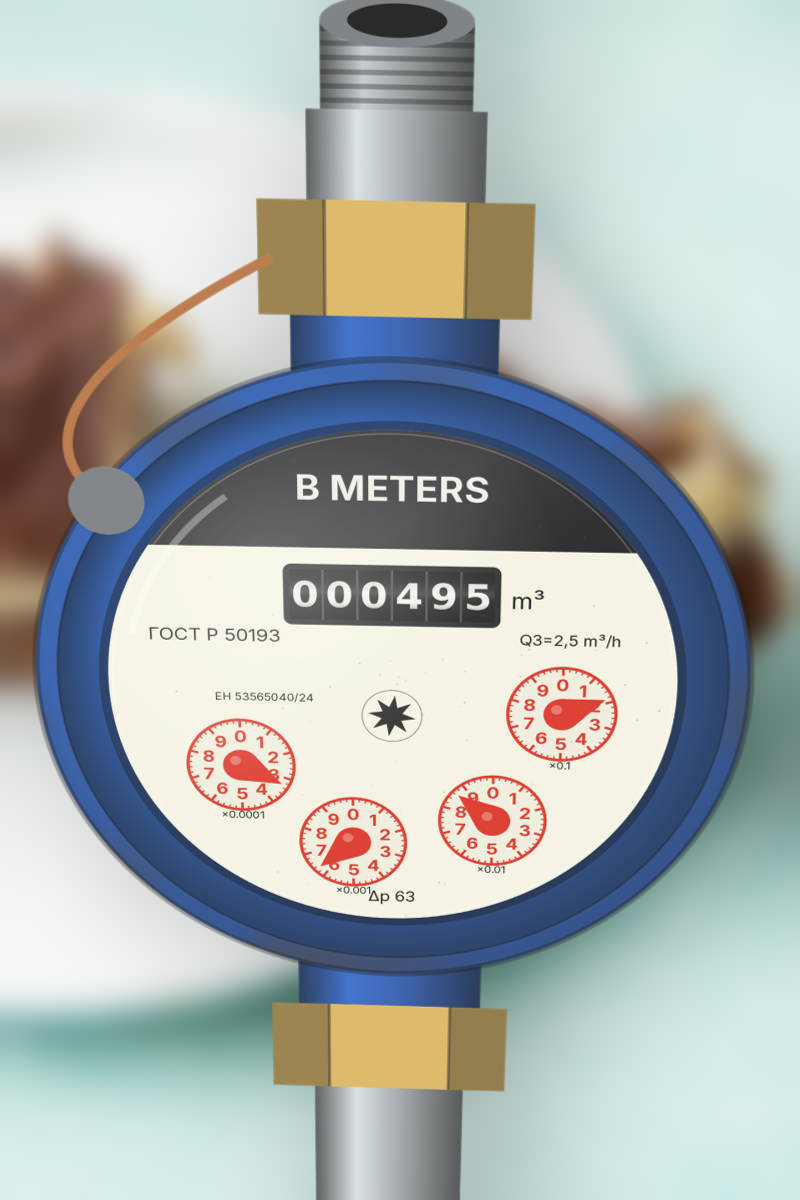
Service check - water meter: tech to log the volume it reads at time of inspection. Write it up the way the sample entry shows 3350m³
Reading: 495.1863m³
